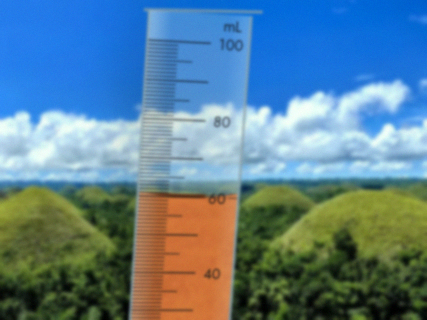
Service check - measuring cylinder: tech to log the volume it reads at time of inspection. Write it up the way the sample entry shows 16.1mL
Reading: 60mL
